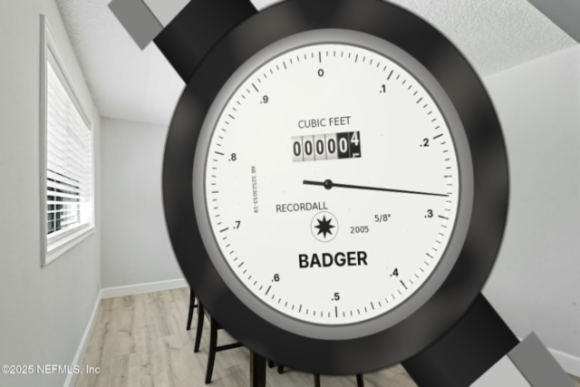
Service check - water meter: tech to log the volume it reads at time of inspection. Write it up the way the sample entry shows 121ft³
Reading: 4.27ft³
